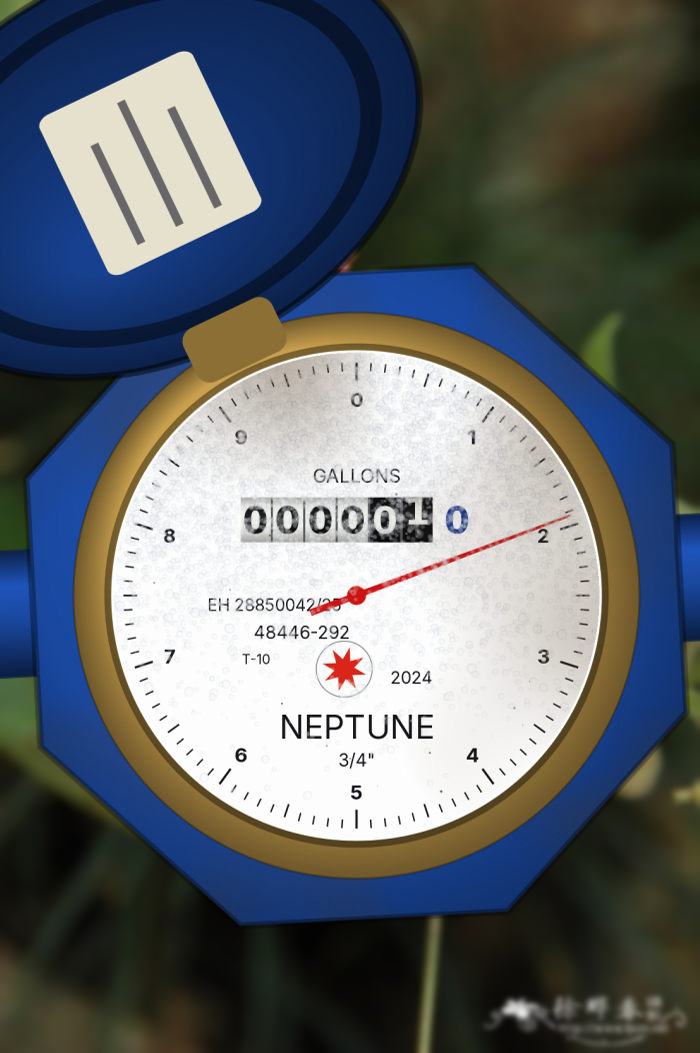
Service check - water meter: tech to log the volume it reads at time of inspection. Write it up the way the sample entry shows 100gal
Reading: 11.9gal
